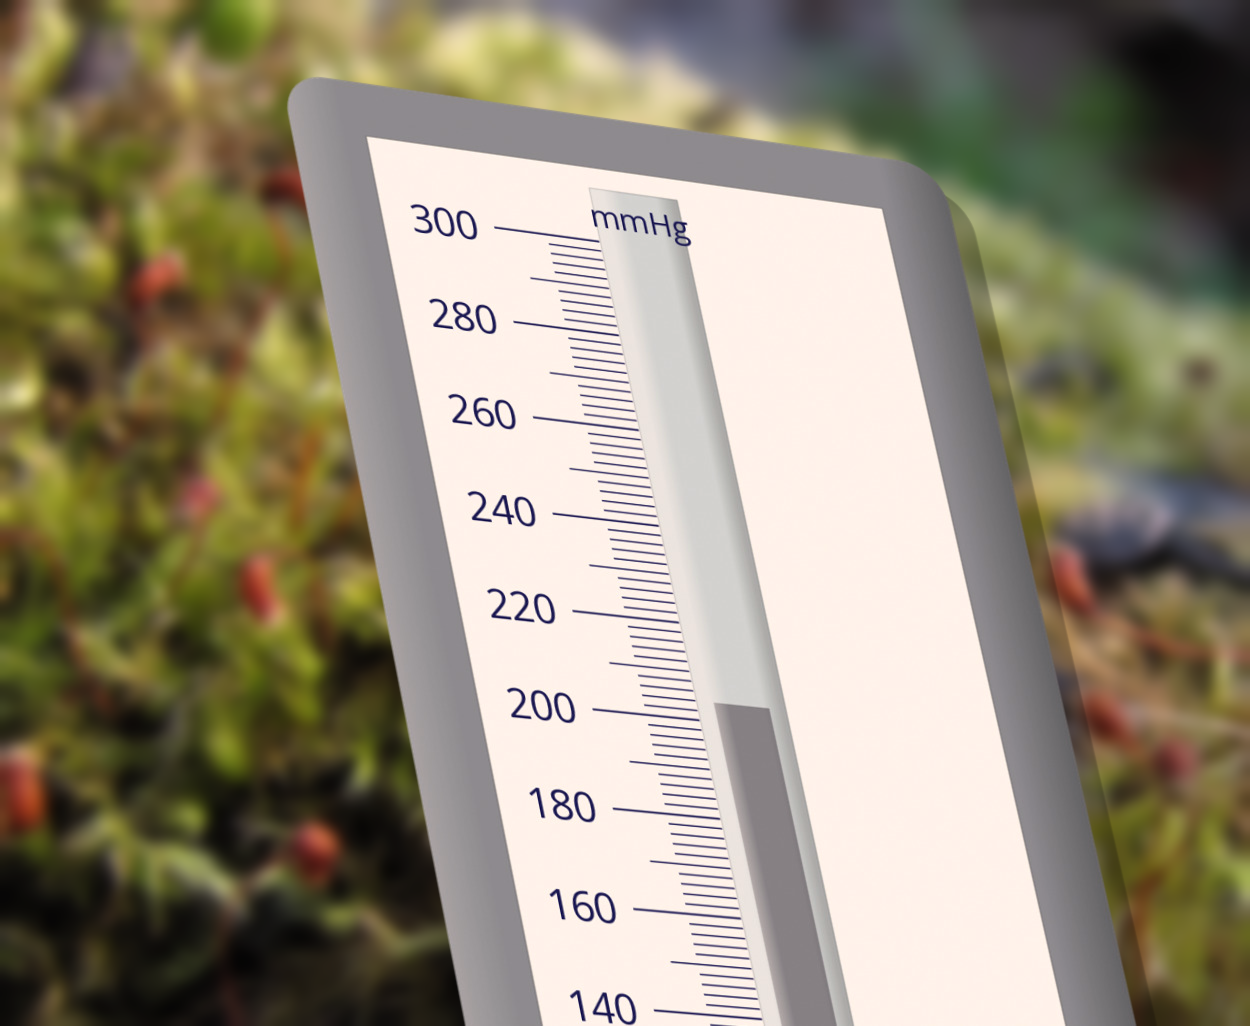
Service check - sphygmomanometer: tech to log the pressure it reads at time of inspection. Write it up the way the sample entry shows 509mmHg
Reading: 204mmHg
